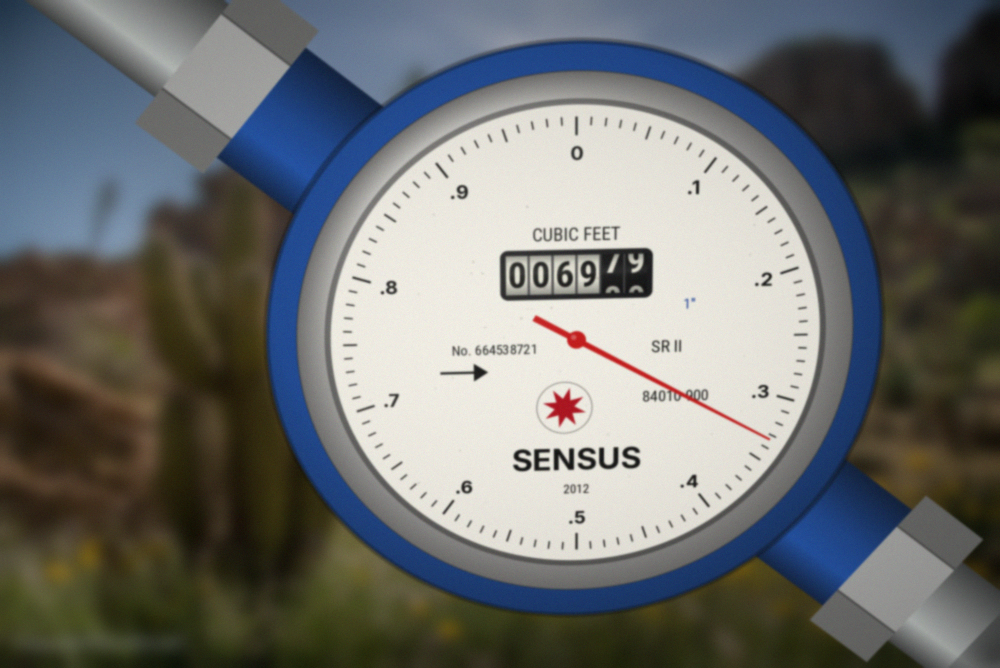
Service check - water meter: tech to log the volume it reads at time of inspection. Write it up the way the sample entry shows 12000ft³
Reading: 6979.33ft³
